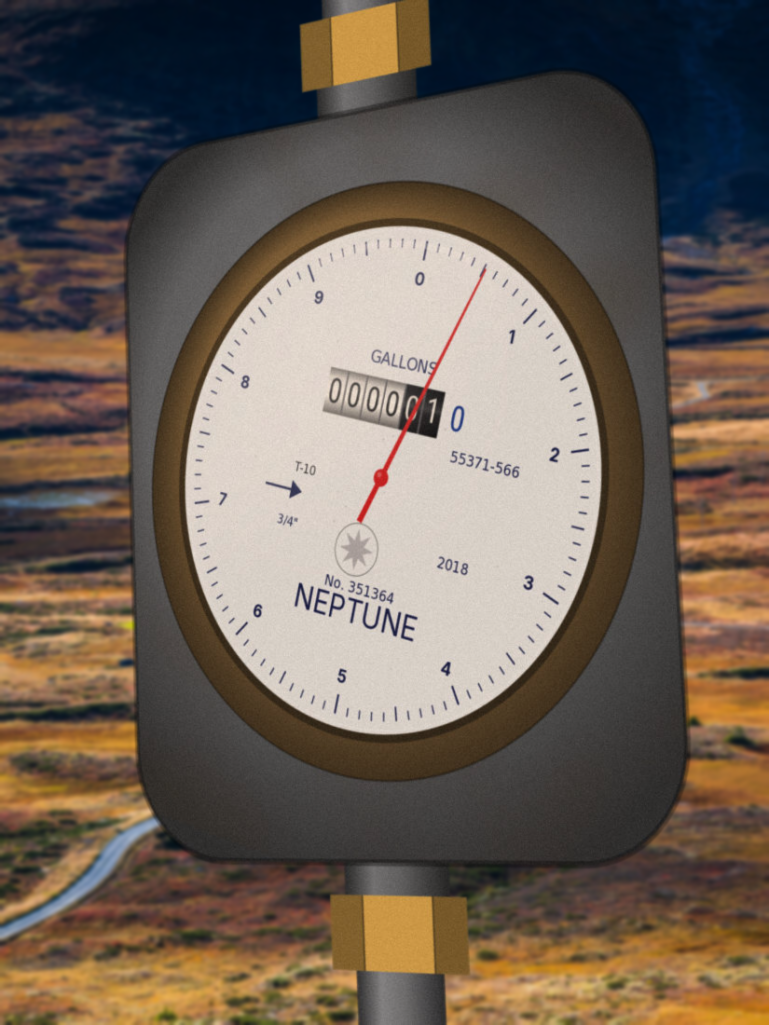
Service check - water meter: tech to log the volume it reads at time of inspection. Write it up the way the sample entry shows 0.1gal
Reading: 10.5gal
